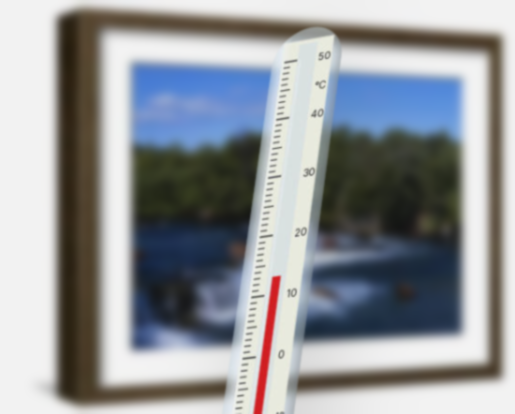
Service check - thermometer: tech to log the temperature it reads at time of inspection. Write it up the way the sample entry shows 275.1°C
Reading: 13°C
